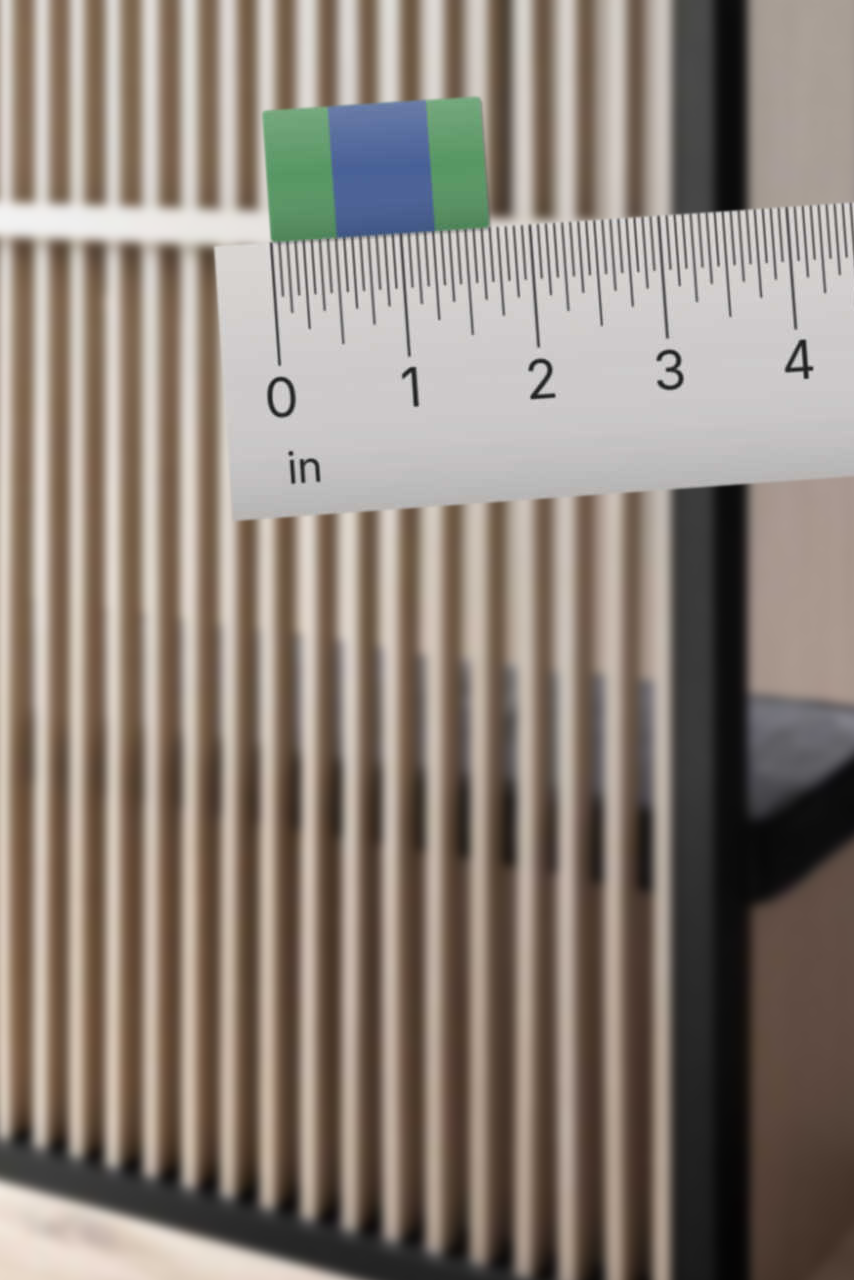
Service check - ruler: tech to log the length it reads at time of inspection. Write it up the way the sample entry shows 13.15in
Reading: 1.6875in
